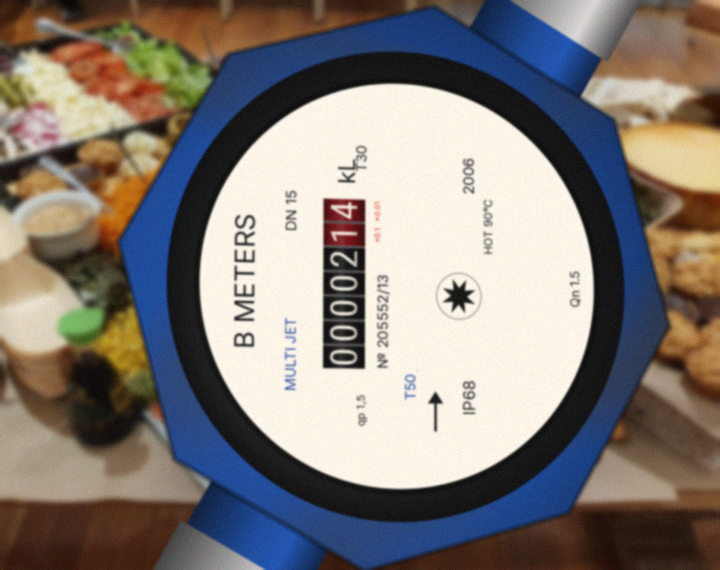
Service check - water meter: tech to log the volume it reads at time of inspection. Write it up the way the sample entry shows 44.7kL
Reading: 2.14kL
